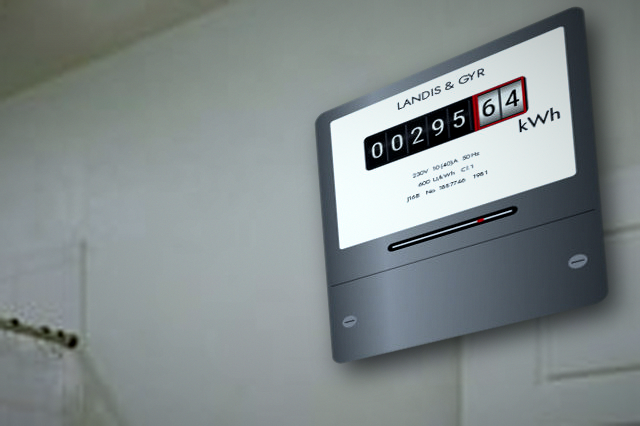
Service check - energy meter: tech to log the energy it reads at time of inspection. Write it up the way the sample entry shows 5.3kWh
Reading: 295.64kWh
